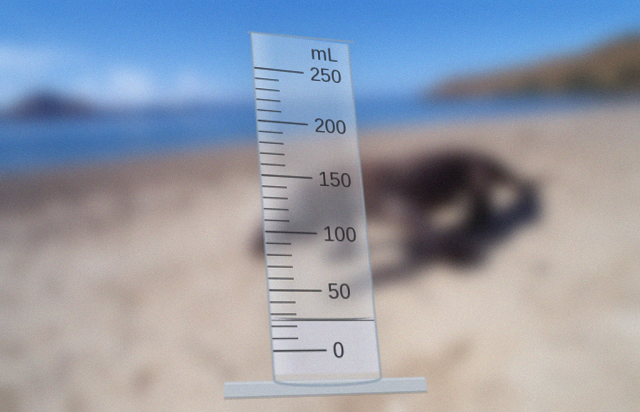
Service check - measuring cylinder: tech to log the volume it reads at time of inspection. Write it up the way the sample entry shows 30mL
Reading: 25mL
